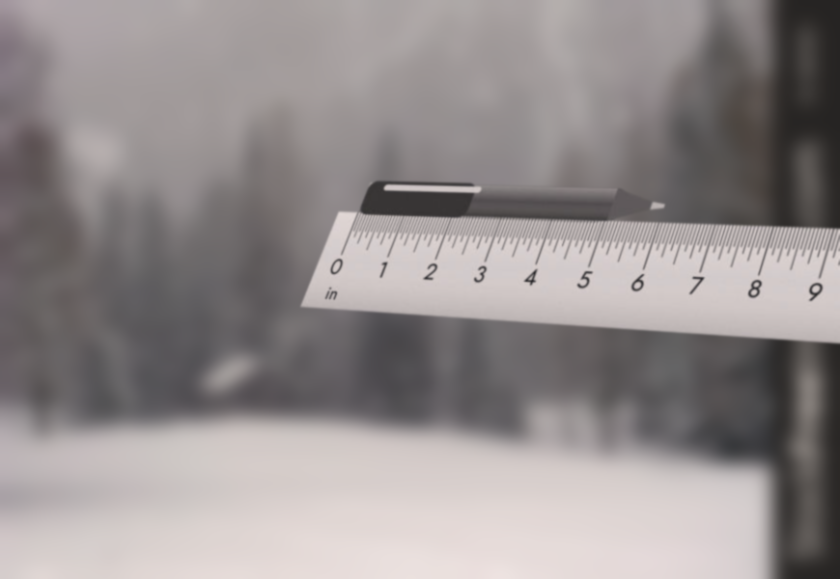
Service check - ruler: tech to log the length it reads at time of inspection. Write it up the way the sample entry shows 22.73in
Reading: 6in
